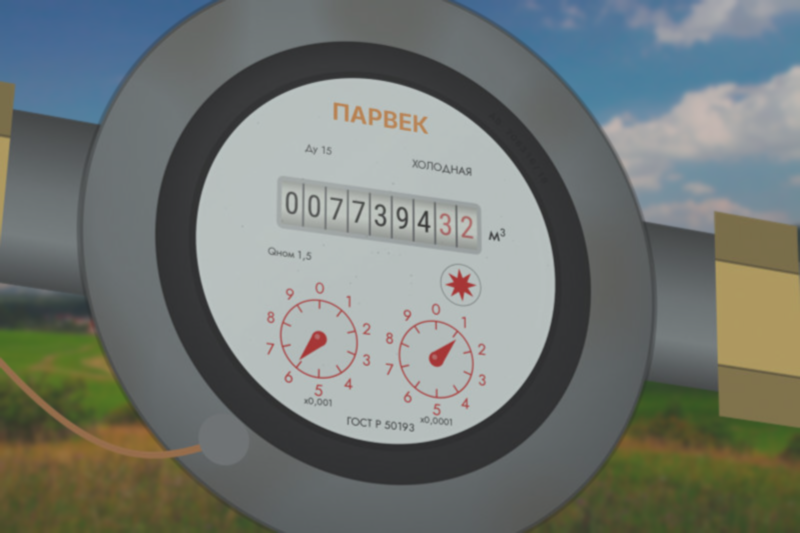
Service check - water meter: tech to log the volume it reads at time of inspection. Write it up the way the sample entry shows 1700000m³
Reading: 77394.3261m³
